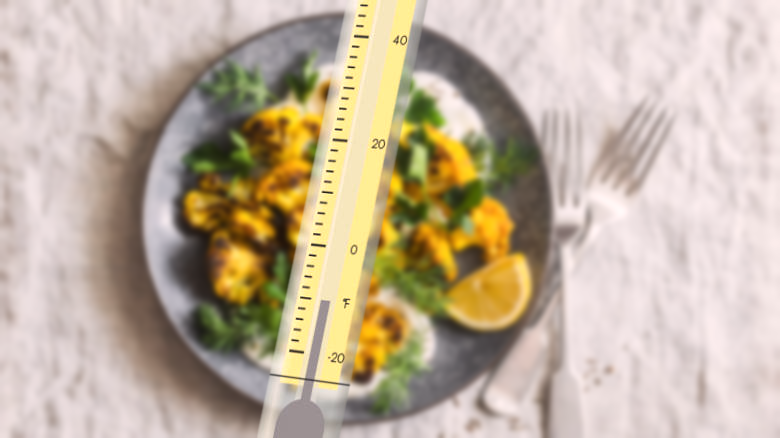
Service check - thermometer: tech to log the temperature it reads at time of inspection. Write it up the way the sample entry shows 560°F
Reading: -10°F
